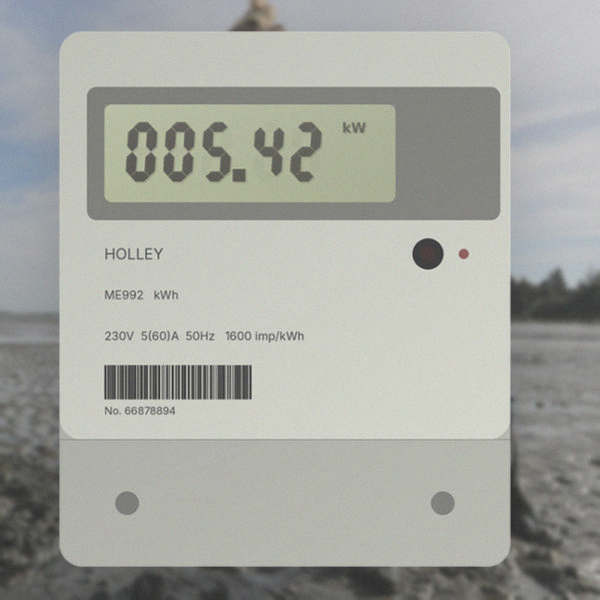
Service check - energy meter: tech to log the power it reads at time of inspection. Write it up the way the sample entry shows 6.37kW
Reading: 5.42kW
